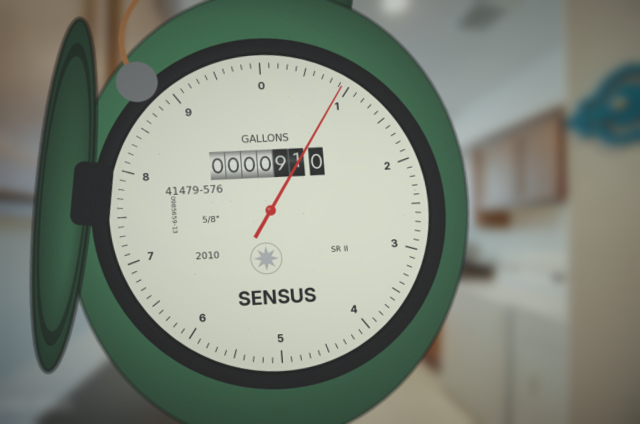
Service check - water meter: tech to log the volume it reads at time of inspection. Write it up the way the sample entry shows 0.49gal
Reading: 910.9gal
